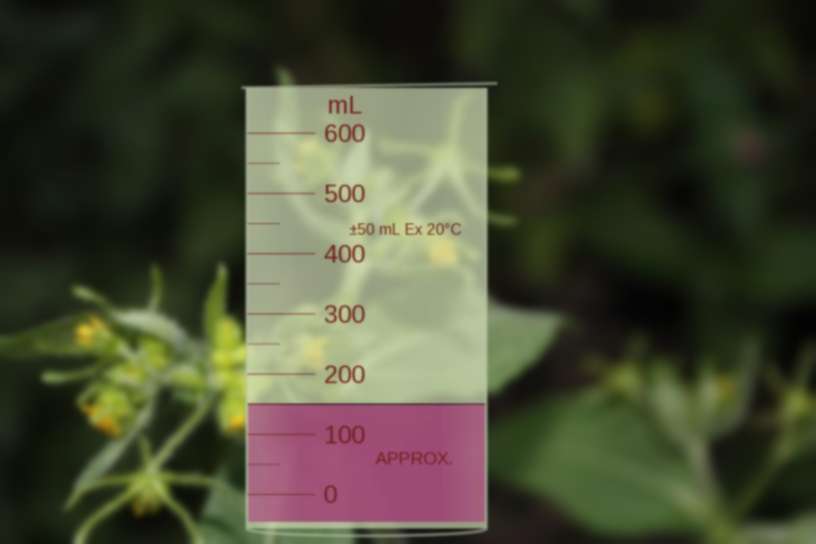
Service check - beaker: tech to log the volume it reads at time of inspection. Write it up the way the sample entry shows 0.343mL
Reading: 150mL
